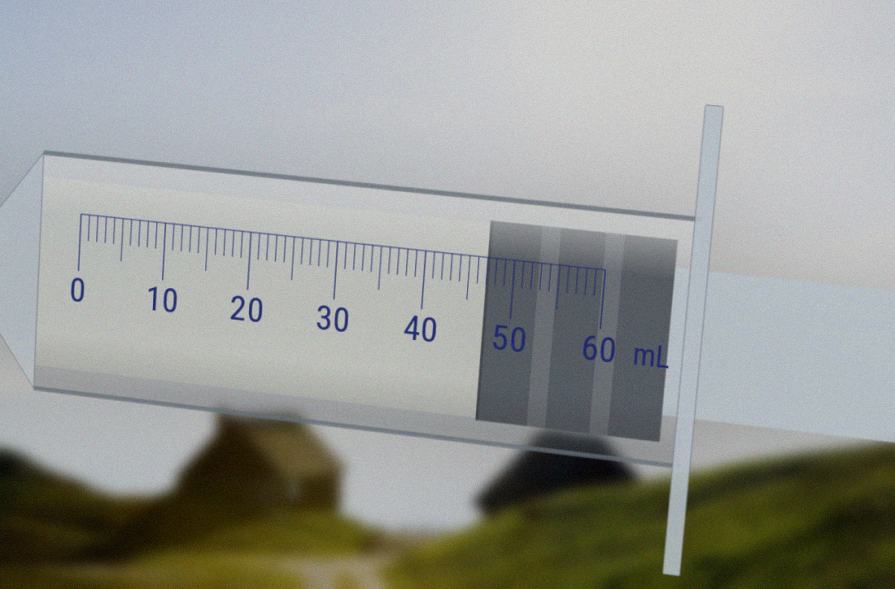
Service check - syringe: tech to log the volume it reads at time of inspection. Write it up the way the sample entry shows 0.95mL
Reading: 47mL
